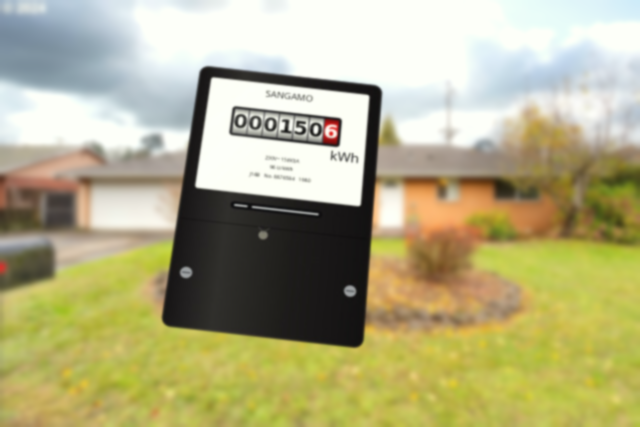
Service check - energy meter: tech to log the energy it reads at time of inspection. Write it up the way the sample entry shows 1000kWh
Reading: 150.6kWh
